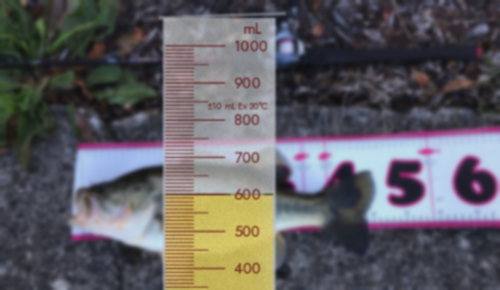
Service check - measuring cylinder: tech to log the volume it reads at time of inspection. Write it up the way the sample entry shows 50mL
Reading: 600mL
